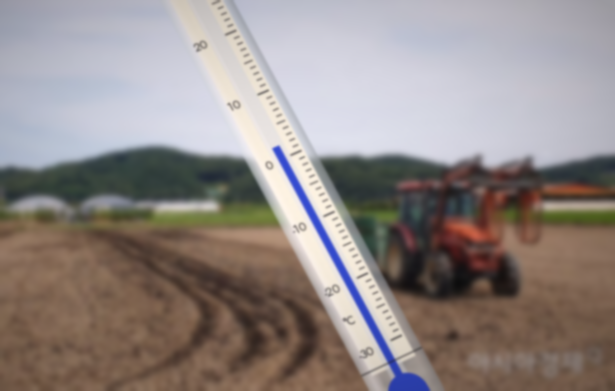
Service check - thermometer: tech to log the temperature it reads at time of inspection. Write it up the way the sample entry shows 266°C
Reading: 2°C
